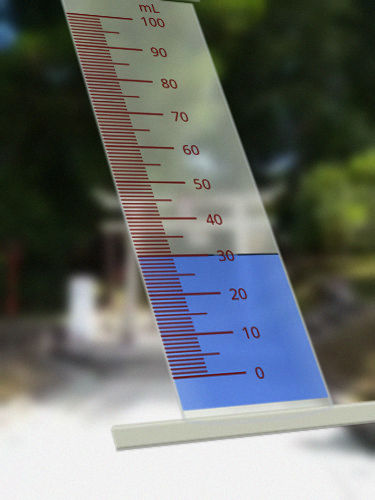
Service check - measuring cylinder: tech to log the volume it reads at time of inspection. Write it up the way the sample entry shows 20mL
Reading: 30mL
